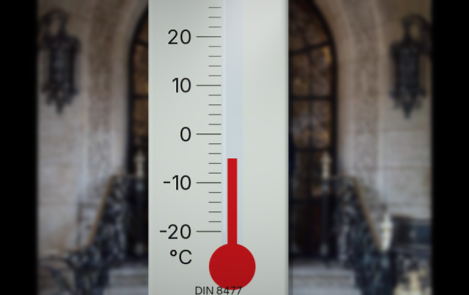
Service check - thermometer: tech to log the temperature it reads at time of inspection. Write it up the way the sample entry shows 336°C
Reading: -5°C
